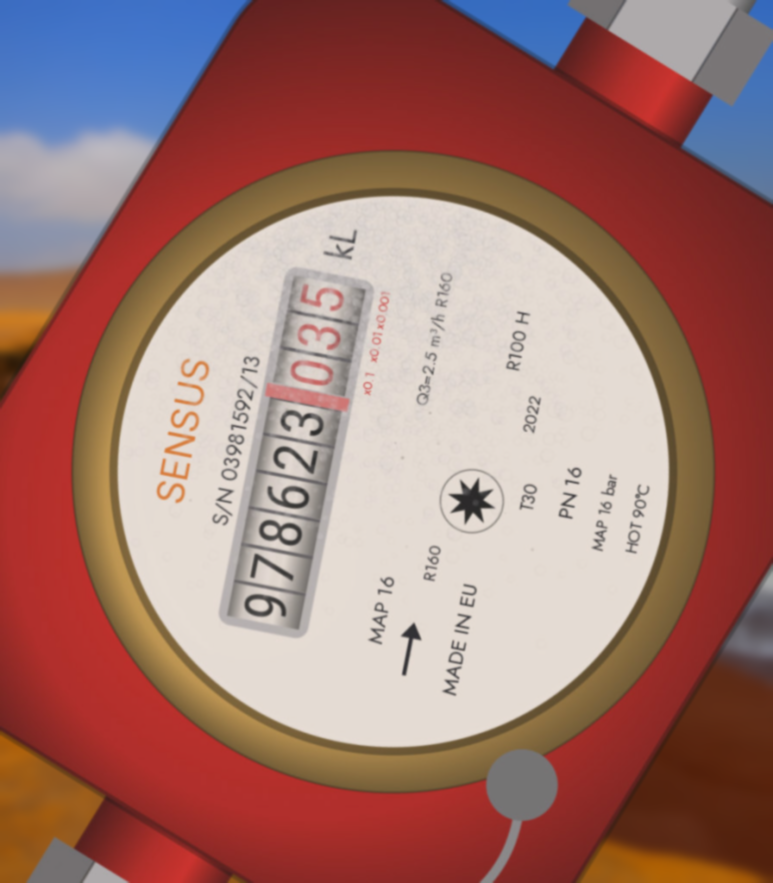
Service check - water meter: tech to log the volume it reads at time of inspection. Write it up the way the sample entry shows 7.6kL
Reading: 978623.035kL
